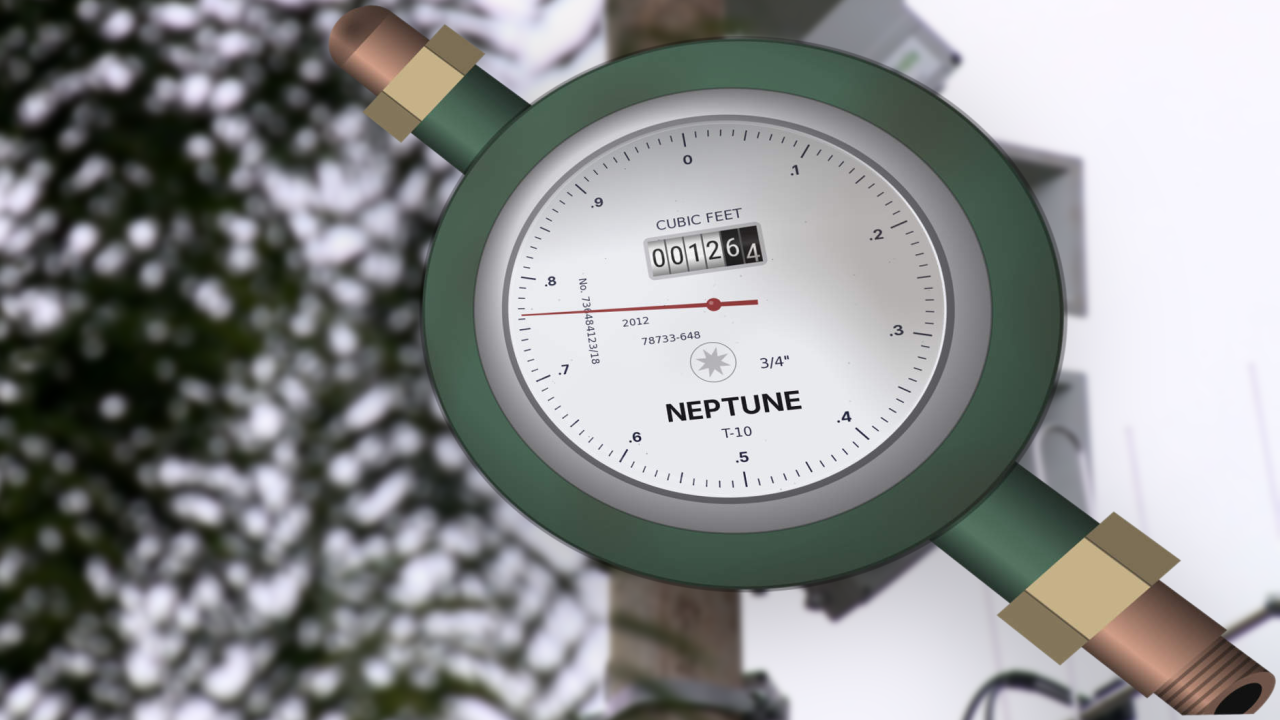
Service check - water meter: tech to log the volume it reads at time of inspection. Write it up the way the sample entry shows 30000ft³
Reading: 1263.76ft³
